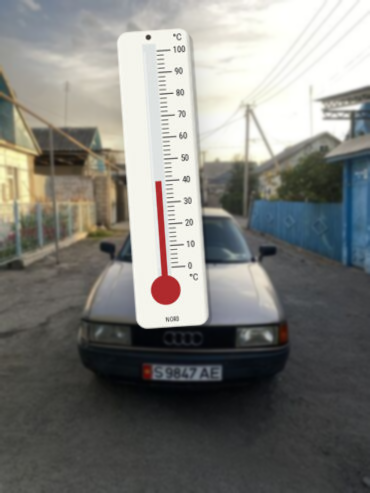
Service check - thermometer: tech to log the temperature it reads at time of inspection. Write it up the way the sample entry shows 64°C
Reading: 40°C
